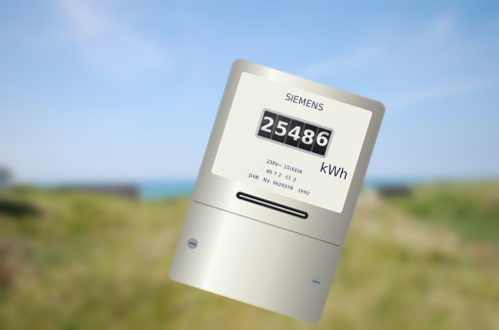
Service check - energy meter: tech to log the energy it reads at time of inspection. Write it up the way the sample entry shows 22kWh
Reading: 25486kWh
